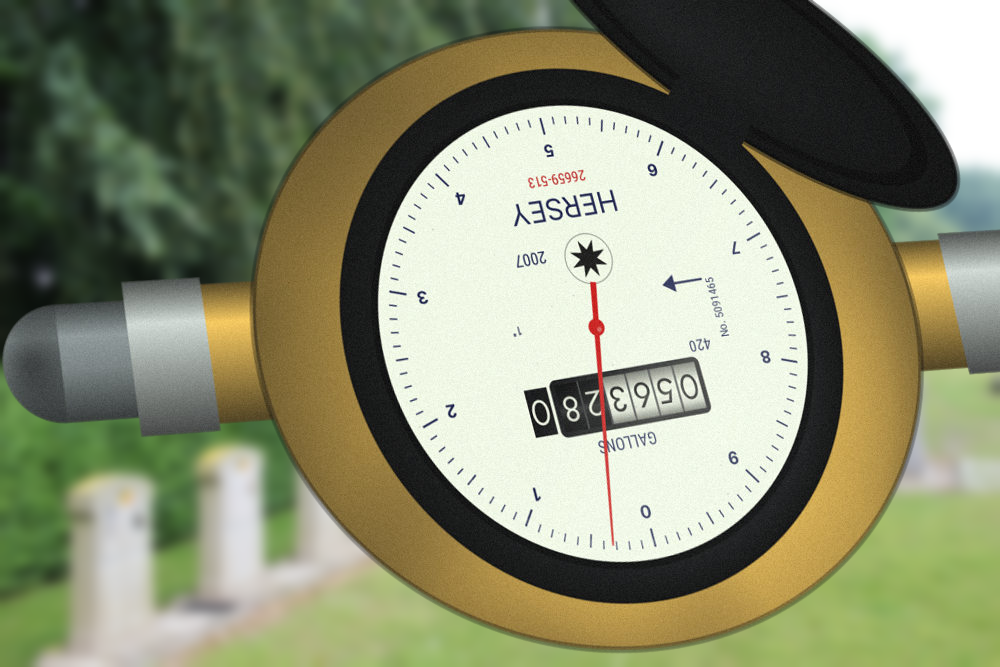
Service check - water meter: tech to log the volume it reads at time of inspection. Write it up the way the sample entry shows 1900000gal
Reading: 563280.3gal
